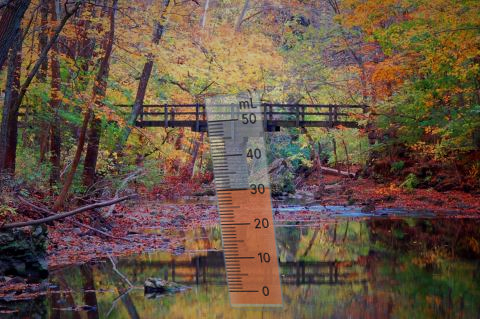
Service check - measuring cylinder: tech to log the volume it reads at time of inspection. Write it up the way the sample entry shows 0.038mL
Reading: 30mL
